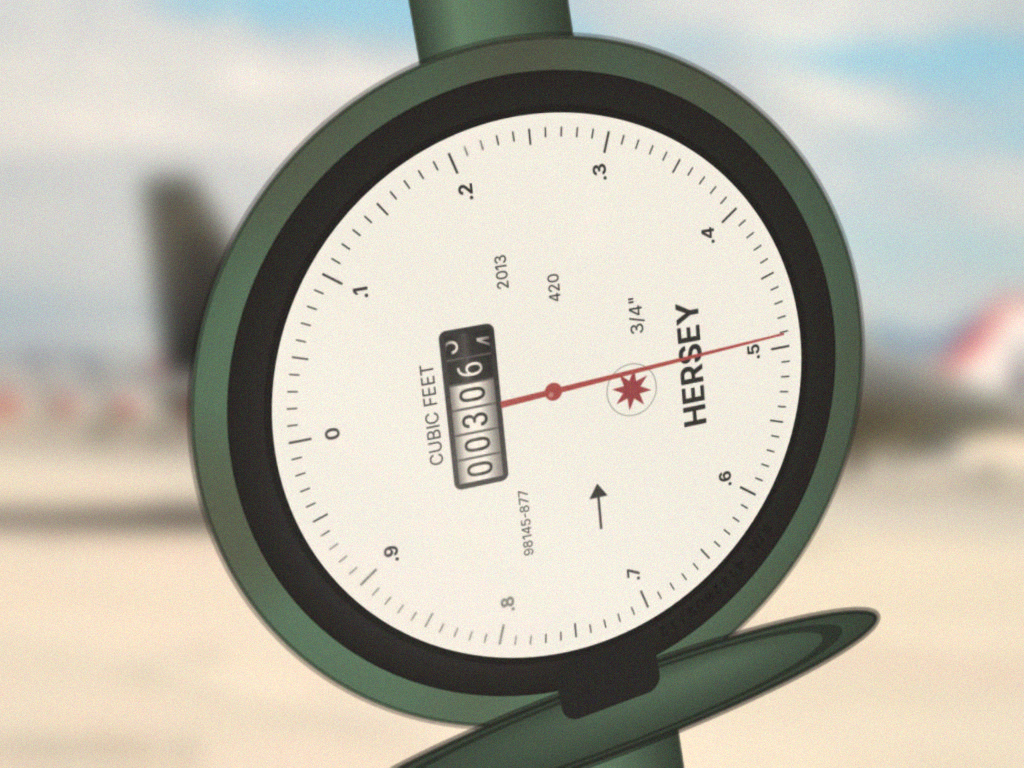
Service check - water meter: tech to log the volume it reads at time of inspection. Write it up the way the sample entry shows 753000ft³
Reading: 3063.49ft³
